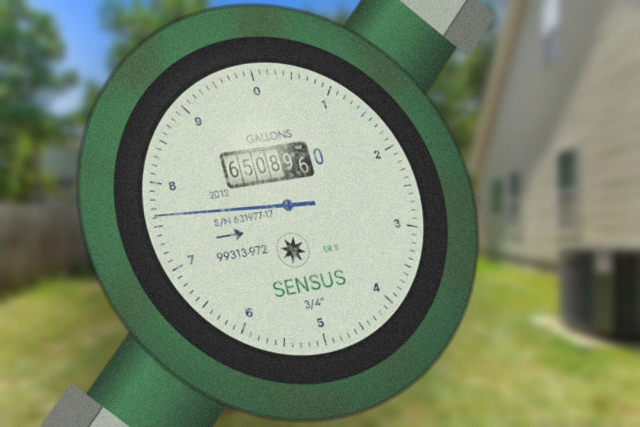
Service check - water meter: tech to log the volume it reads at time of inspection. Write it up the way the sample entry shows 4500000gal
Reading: 6508957.6gal
